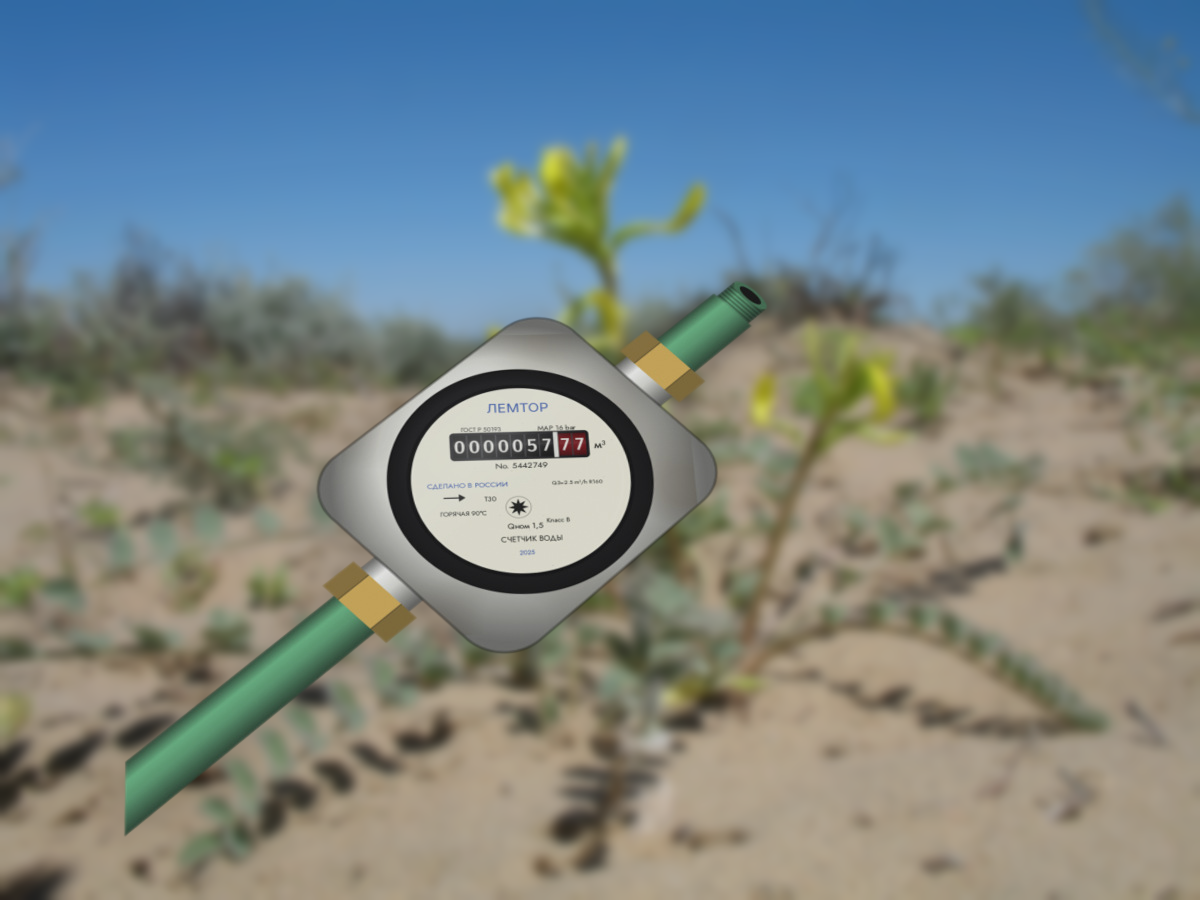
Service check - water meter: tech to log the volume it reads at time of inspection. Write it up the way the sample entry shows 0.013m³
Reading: 57.77m³
